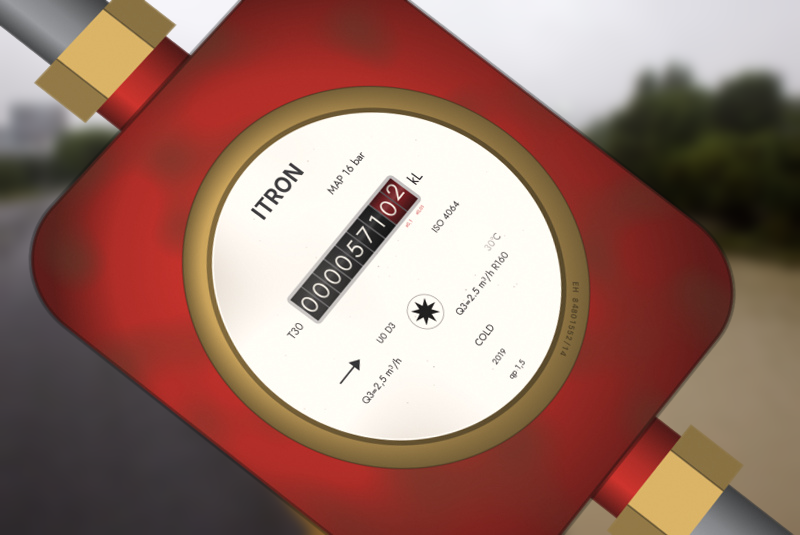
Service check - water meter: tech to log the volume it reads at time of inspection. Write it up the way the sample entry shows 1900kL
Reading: 571.02kL
